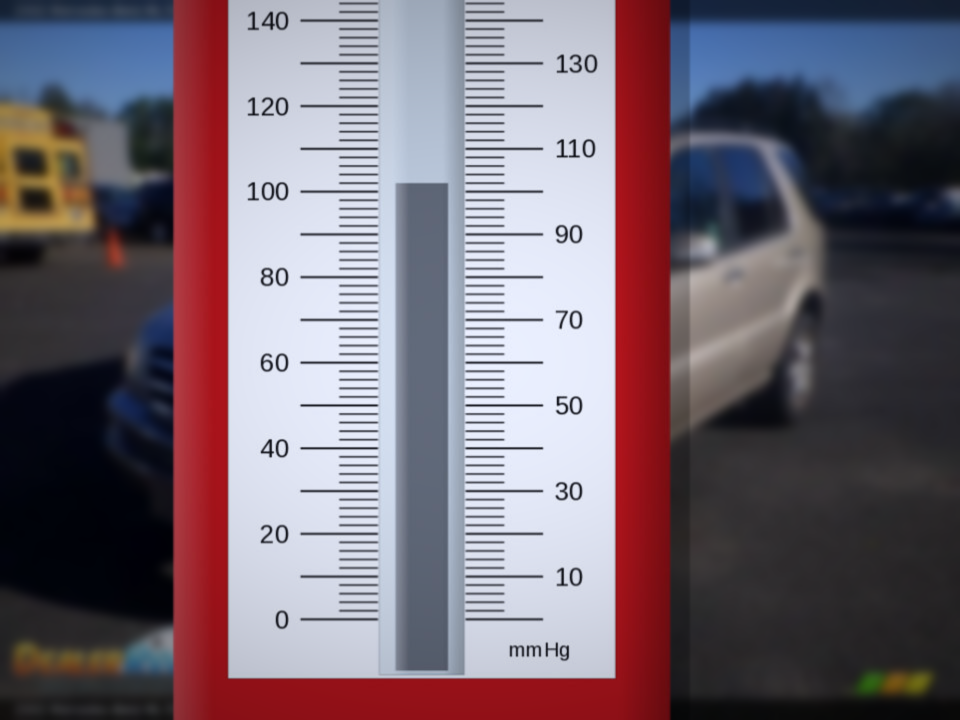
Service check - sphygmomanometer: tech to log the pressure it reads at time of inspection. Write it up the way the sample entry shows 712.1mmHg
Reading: 102mmHg
